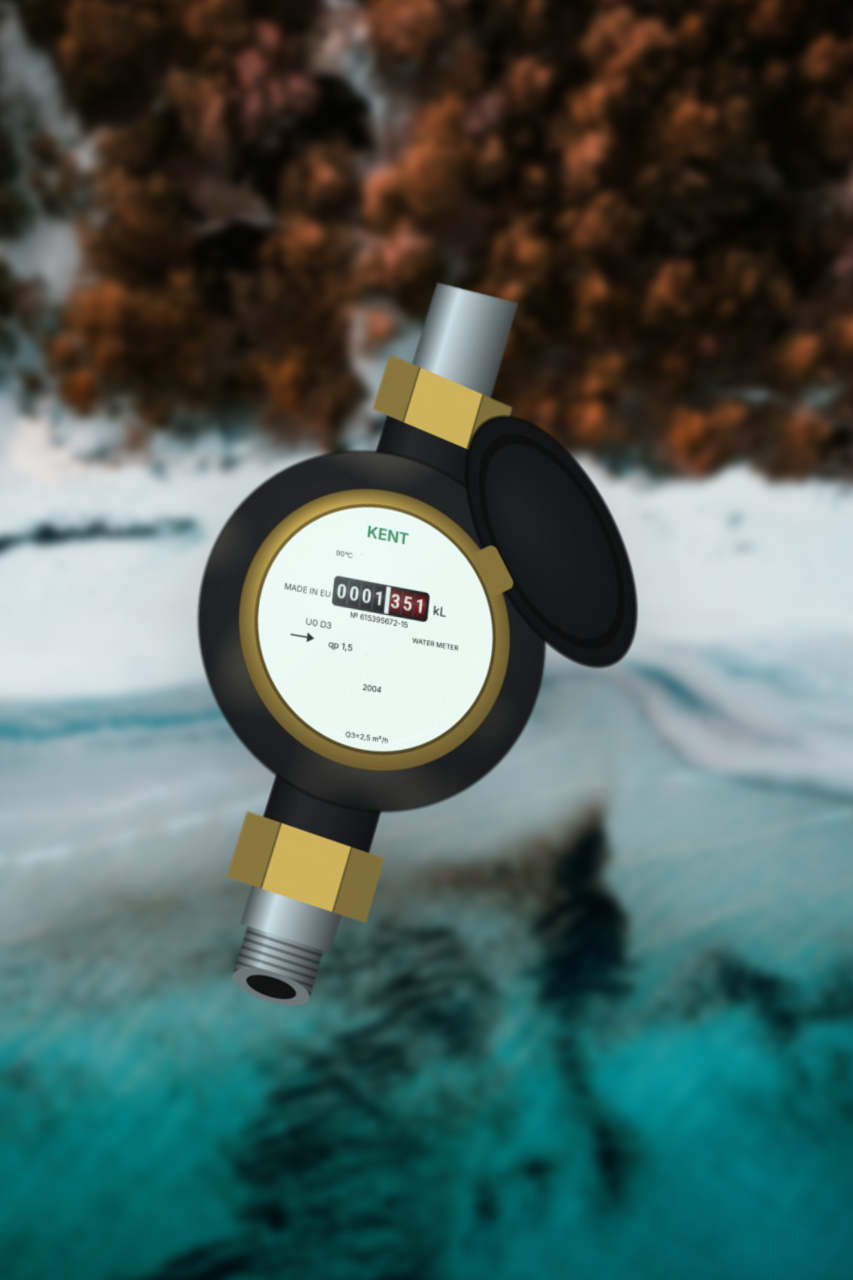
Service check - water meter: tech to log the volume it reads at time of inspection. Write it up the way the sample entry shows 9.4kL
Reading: 1.351kL
